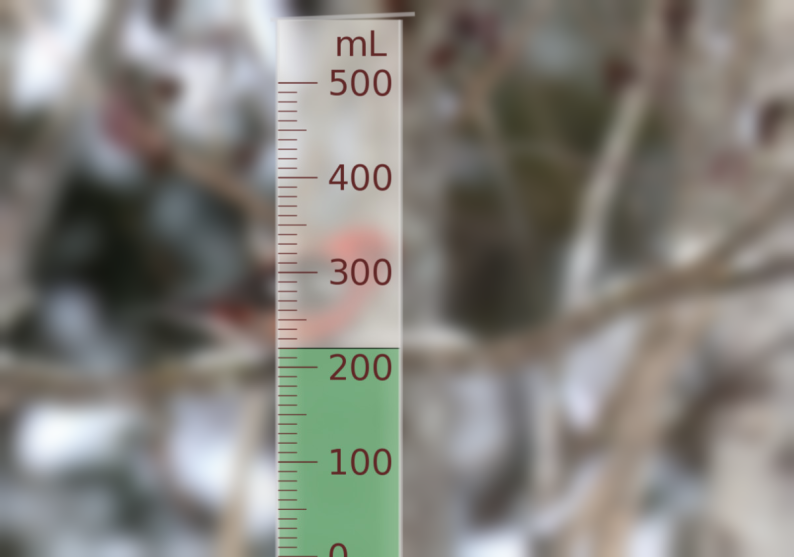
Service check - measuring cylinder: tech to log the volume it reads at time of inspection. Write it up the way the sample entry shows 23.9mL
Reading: 220mL
